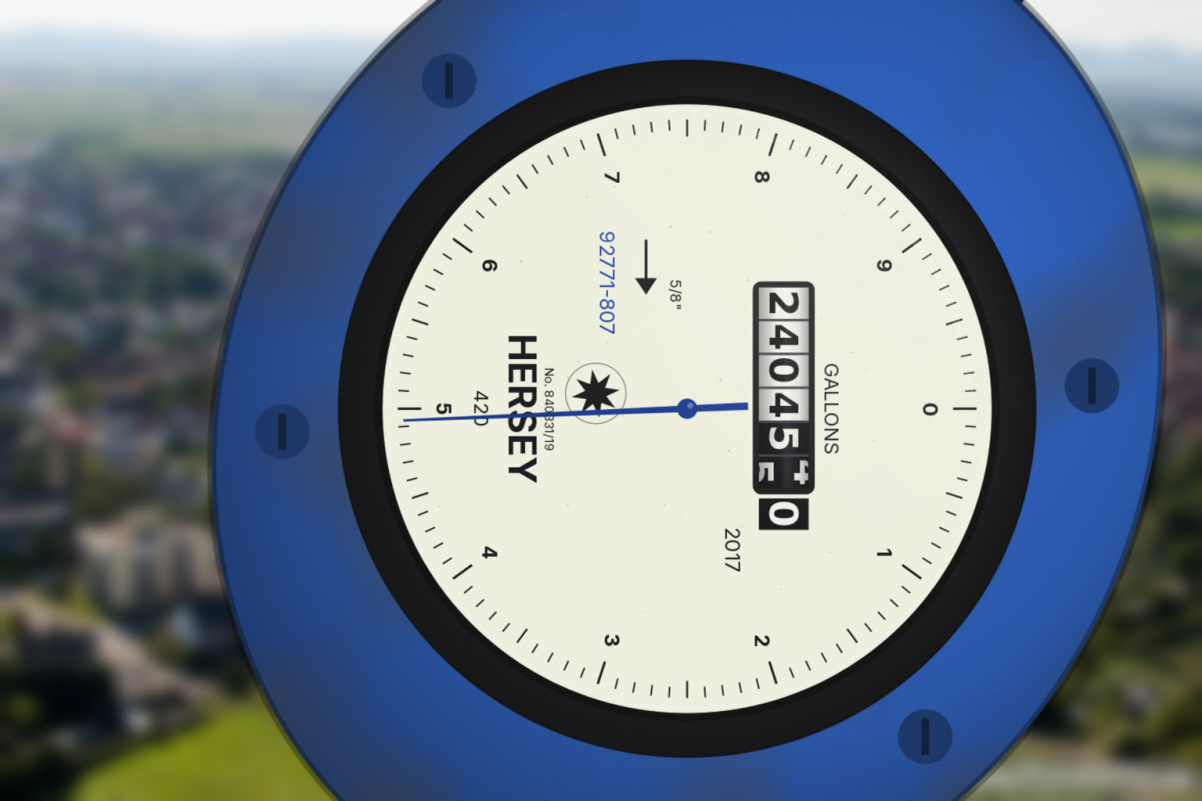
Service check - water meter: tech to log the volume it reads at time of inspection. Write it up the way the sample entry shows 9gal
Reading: 2404544.9gal
